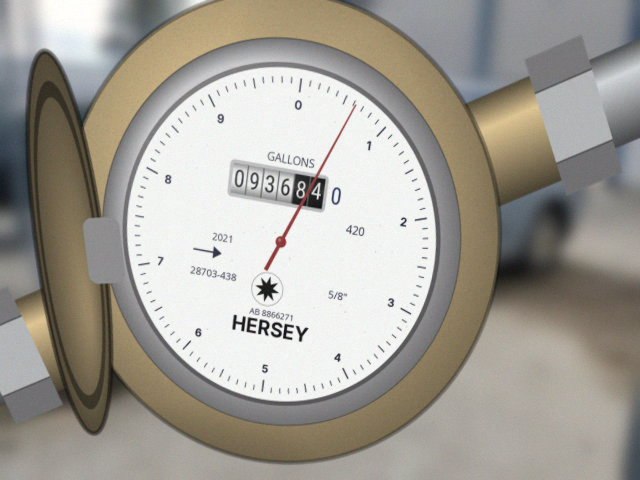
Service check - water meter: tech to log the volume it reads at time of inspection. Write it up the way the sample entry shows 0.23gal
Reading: 936840.6gal
